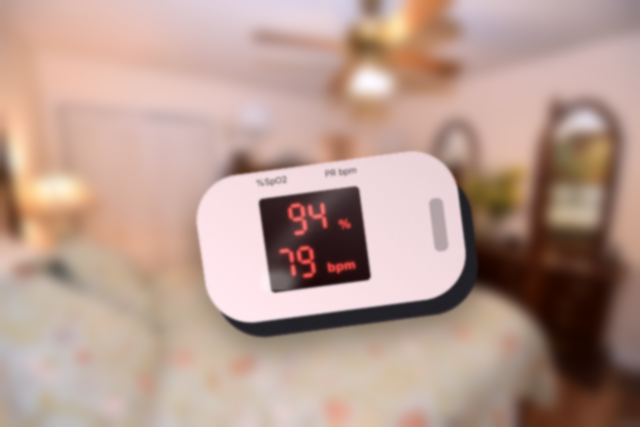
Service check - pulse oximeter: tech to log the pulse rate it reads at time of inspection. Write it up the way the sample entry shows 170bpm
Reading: 79bpm
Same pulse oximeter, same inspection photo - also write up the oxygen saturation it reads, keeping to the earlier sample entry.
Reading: 94%
